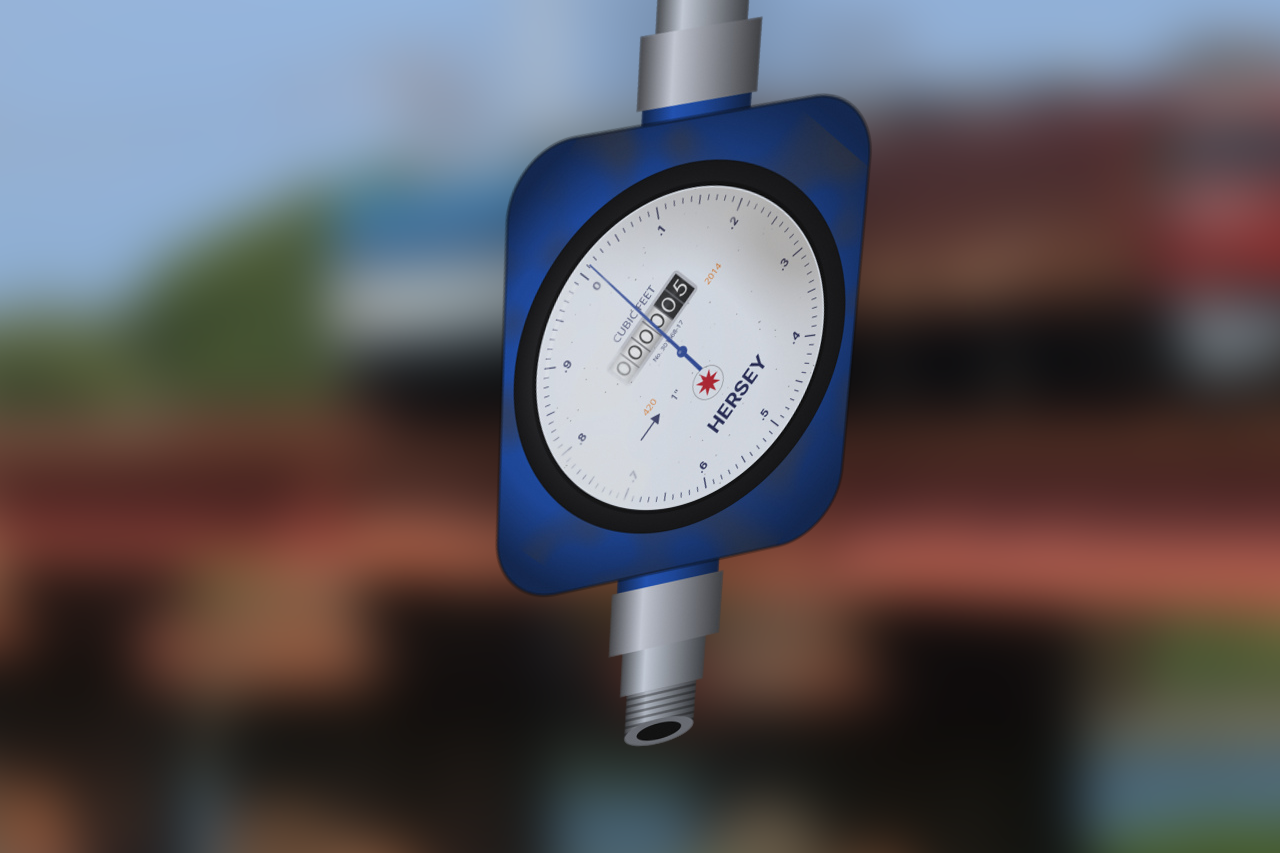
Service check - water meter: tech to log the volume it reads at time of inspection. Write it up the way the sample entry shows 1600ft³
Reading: 5.01ft³
